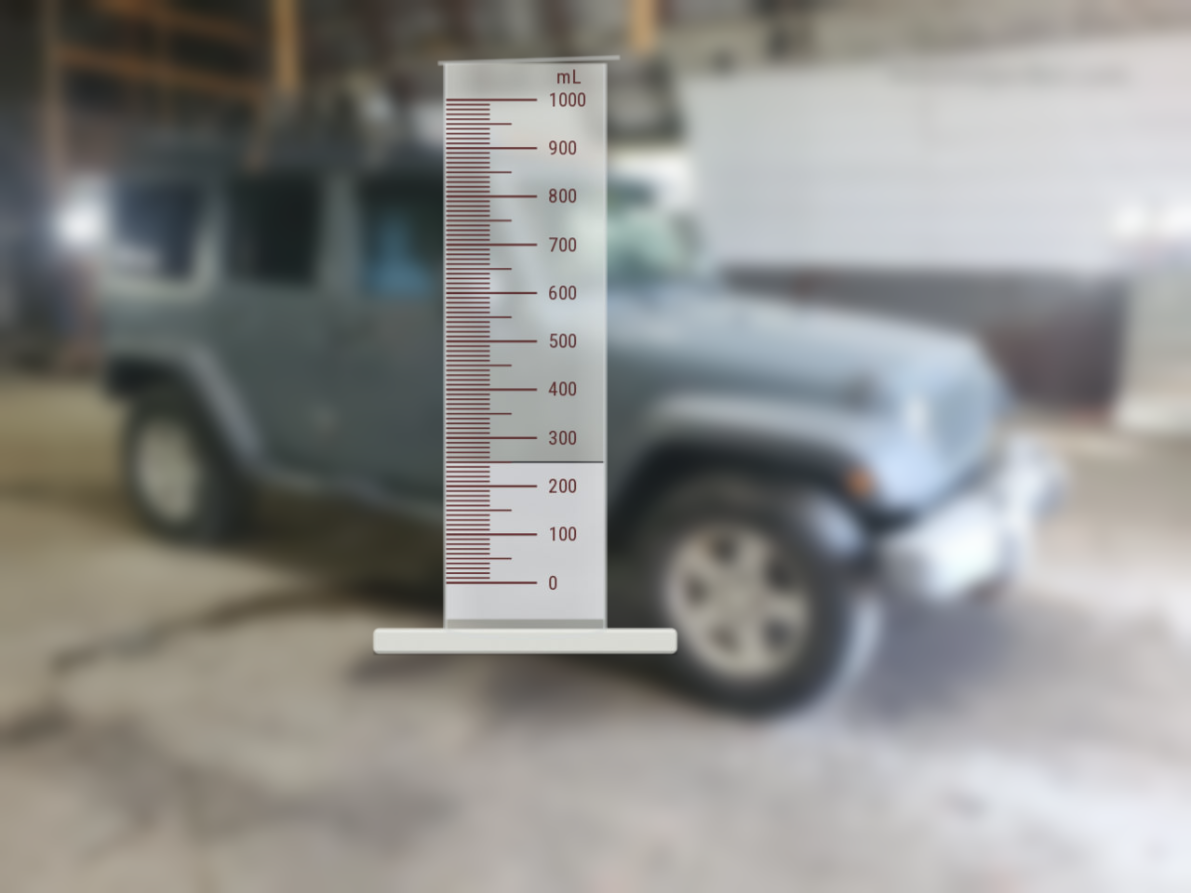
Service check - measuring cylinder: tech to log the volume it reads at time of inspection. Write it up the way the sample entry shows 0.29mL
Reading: 250mL
